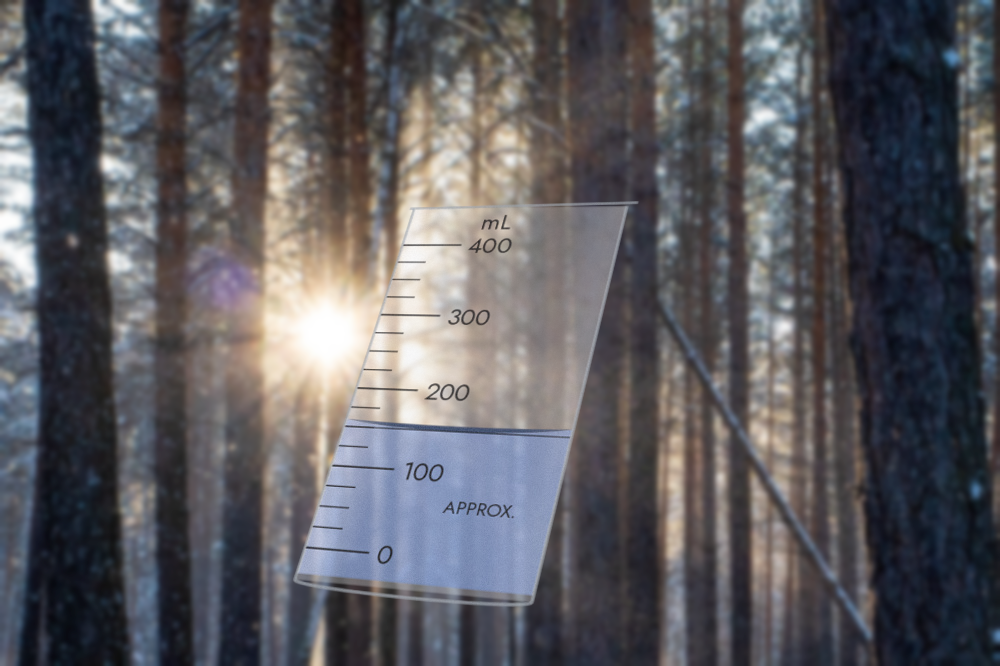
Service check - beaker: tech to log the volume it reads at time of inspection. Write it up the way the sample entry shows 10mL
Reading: 150mL
